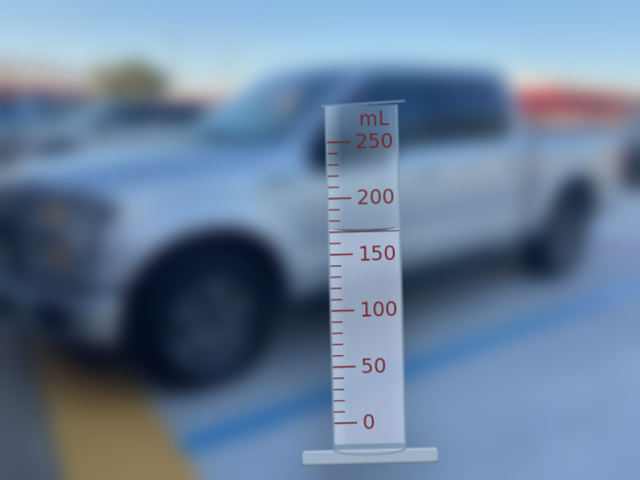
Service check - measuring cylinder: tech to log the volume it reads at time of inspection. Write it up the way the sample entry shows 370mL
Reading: 170mL
